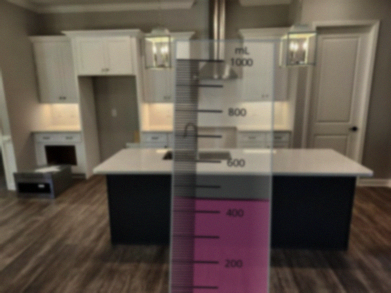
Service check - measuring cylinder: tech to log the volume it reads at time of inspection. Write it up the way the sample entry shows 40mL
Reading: 450mL
